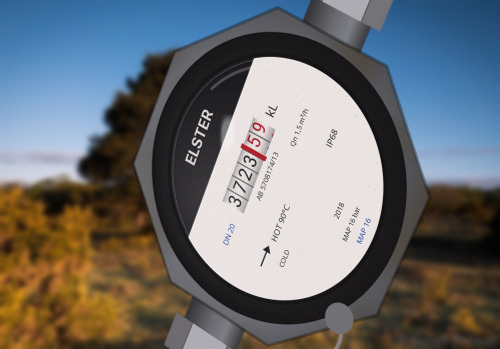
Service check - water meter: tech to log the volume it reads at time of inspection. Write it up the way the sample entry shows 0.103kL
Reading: 3723.59kL
